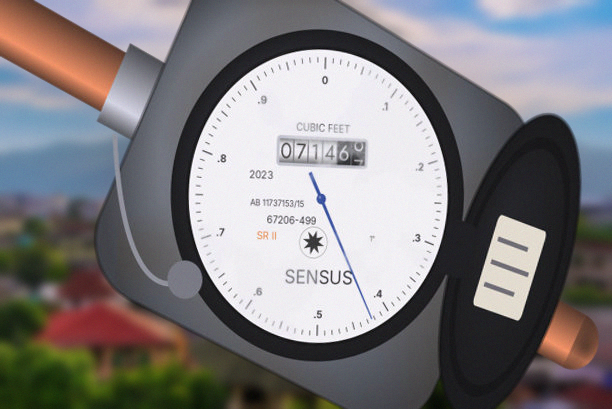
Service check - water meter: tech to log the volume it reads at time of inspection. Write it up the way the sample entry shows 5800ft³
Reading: 71466.42ft³
